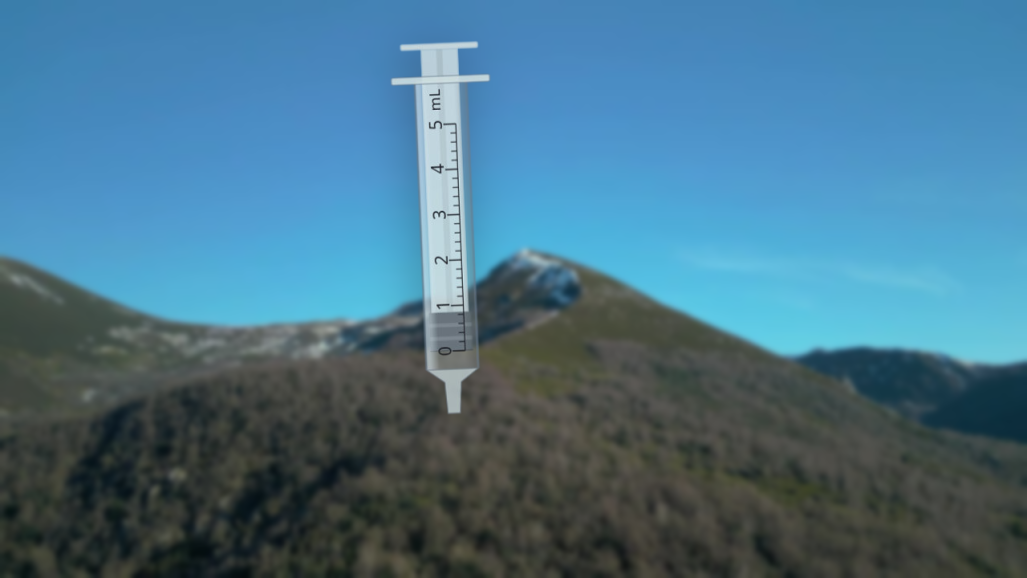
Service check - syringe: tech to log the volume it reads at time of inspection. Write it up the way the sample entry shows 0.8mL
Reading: 0mL
